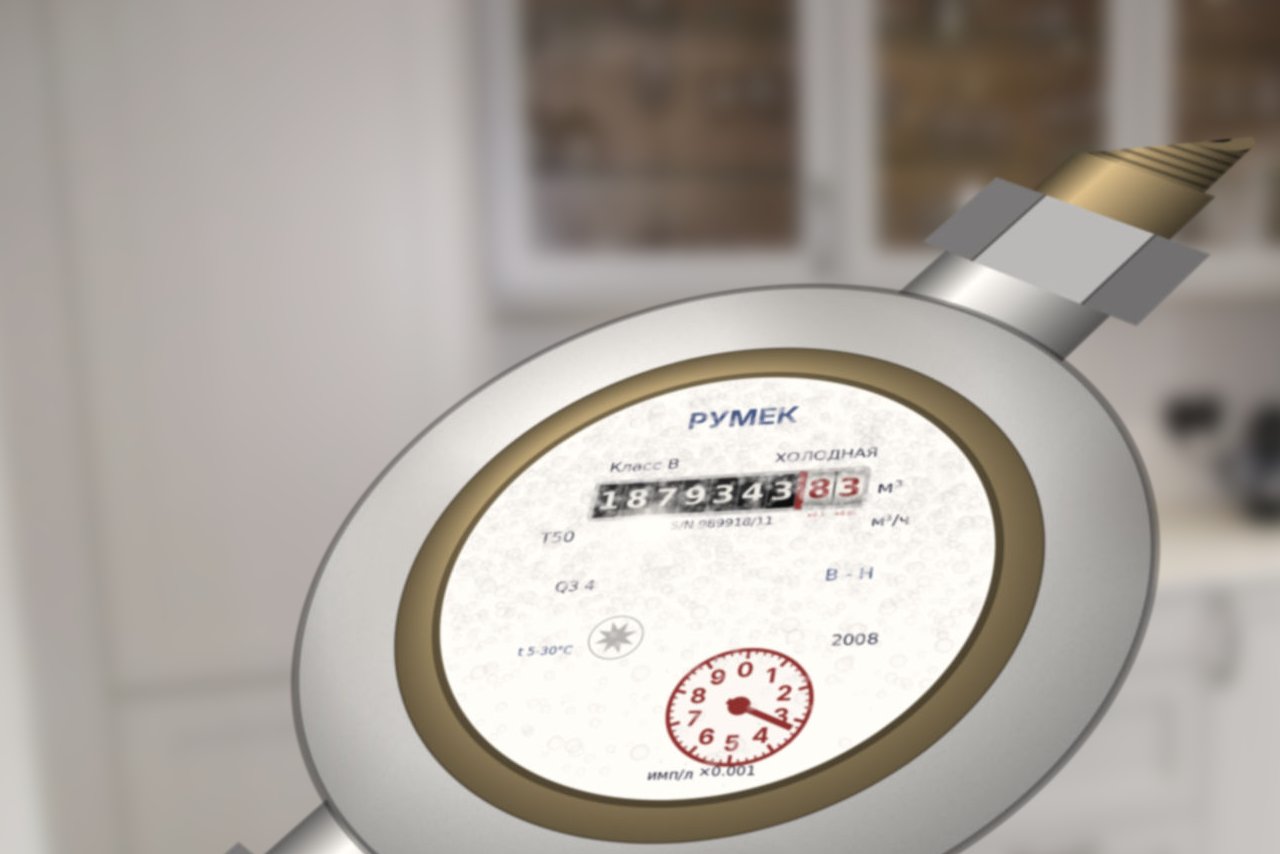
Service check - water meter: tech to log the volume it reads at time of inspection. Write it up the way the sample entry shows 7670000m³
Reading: 1879343.833m³
